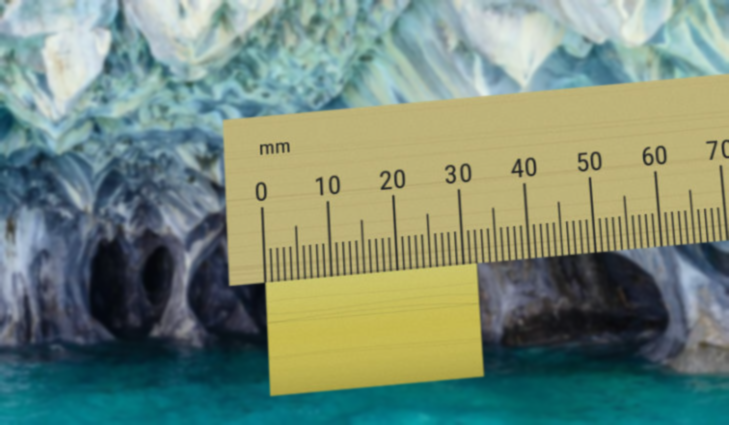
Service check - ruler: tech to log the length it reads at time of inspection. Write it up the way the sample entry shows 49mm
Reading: 32mm
